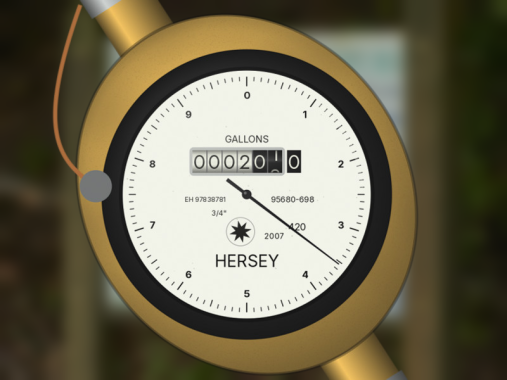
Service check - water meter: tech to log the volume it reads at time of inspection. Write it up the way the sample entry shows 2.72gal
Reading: 2013.5gal
